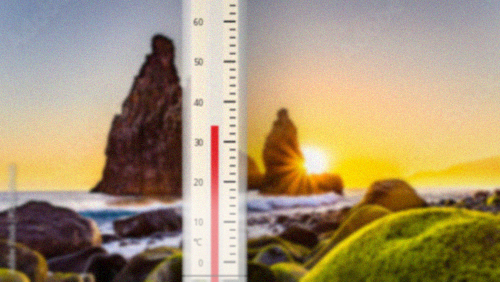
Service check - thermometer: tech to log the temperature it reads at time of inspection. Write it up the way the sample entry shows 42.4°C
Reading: 34°C
